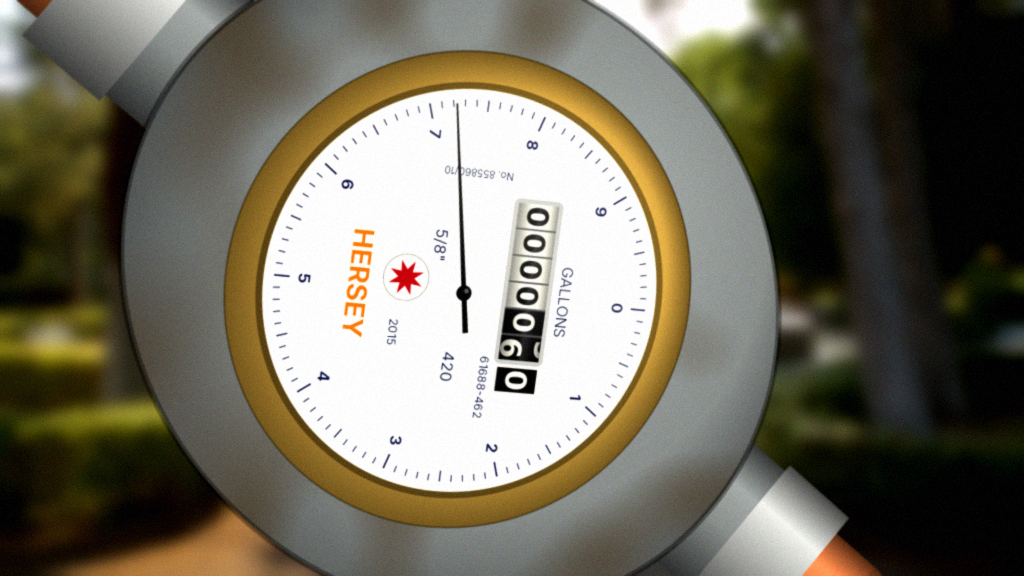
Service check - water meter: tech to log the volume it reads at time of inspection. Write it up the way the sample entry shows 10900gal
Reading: 57.2gal
